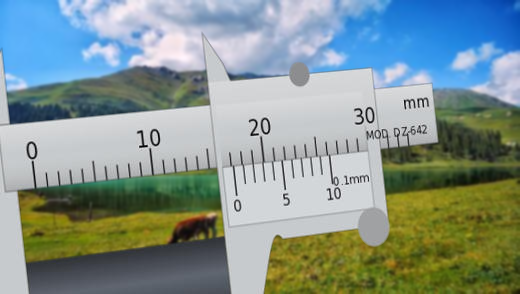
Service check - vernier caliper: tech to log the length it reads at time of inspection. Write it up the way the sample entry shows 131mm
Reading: 17.2mm
